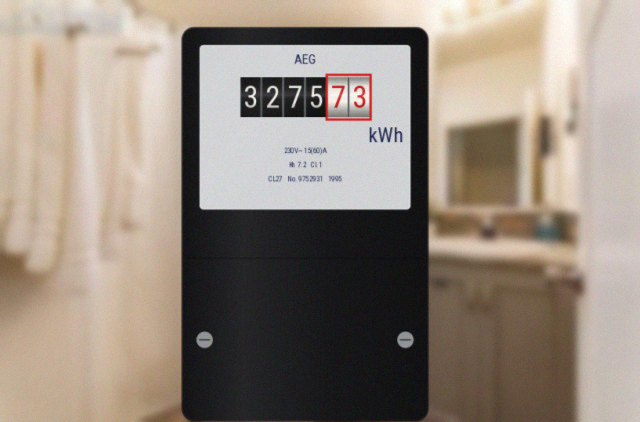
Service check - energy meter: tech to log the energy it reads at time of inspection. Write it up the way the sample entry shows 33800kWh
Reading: 3275.73kWh
